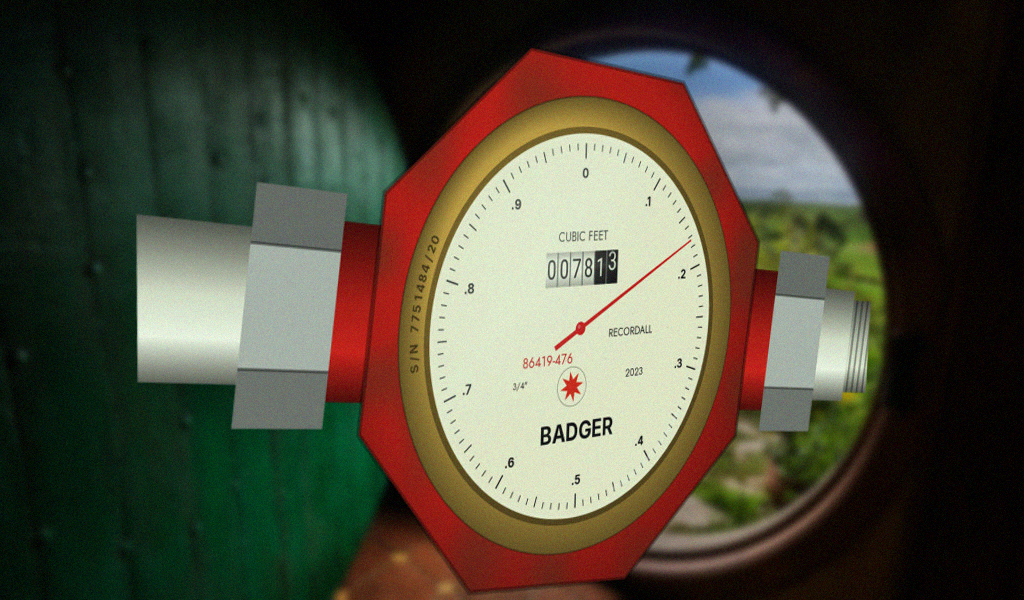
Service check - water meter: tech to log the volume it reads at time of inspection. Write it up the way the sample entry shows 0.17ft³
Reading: 7813.17ft³
